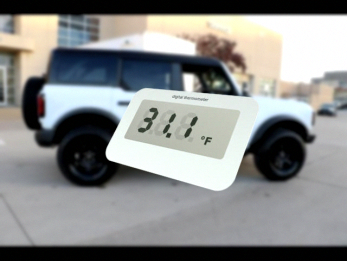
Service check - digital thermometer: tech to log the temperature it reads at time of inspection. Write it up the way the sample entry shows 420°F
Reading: 31.1°F
